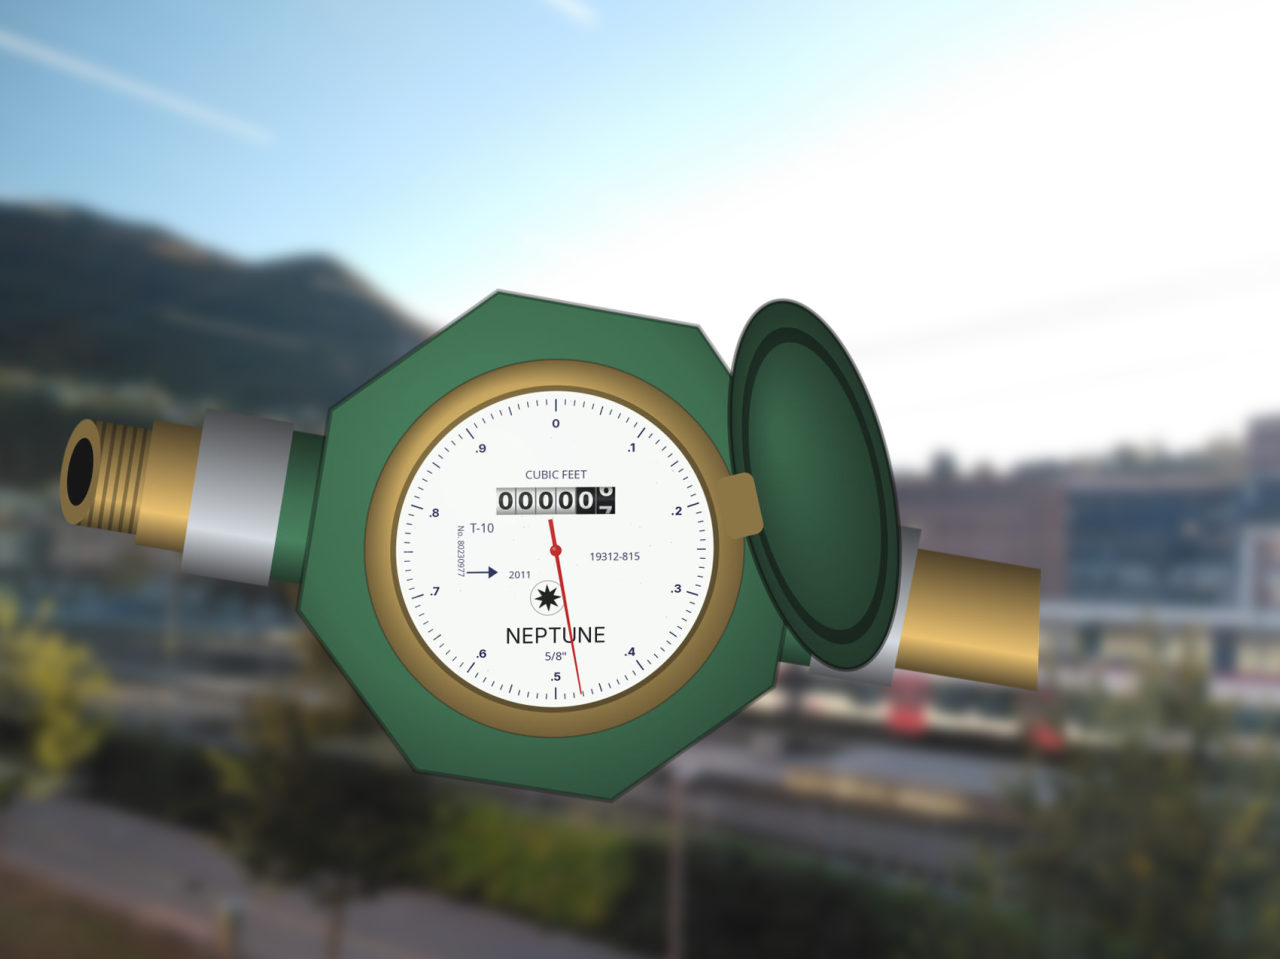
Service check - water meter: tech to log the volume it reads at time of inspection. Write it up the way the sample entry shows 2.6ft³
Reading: 6.47ft³
